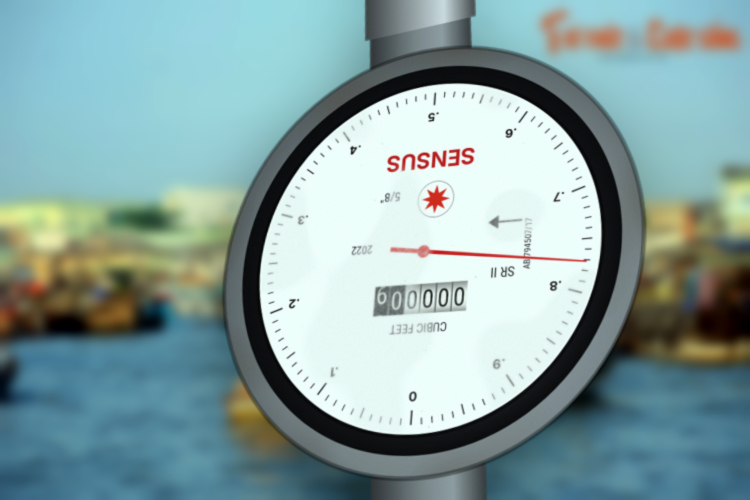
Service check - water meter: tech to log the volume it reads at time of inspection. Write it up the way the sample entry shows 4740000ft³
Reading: 8.77ft³
